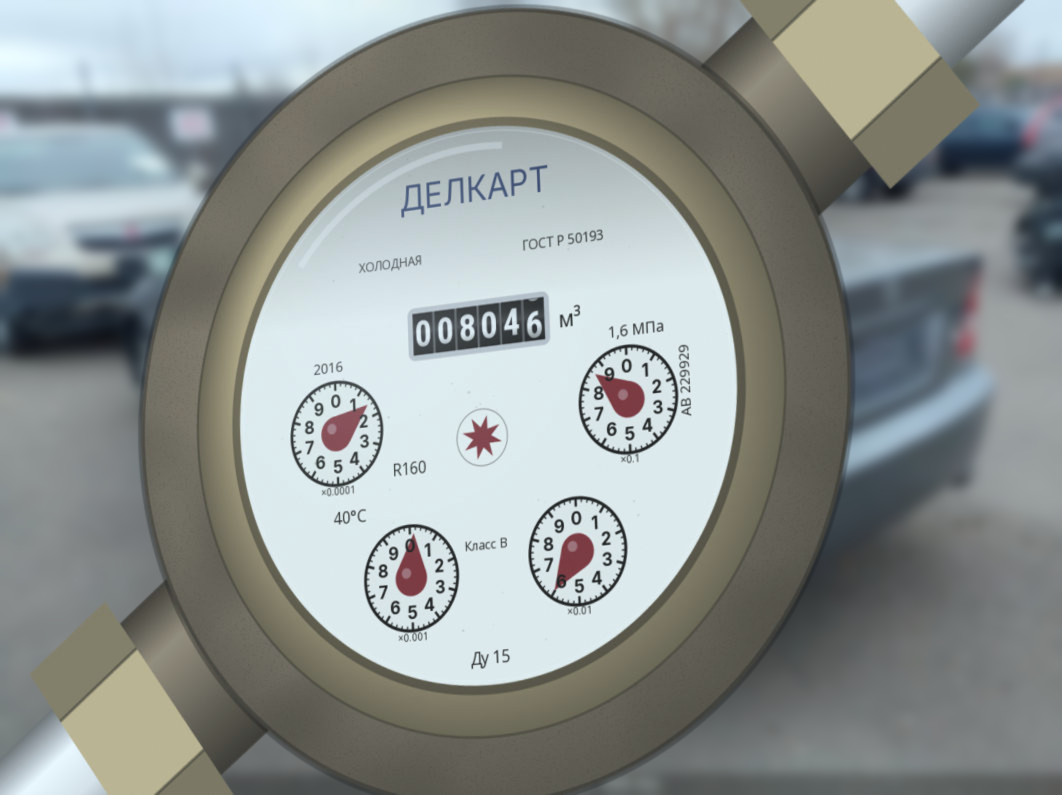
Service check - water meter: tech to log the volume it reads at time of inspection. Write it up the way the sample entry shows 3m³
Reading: 8045.8601m³
